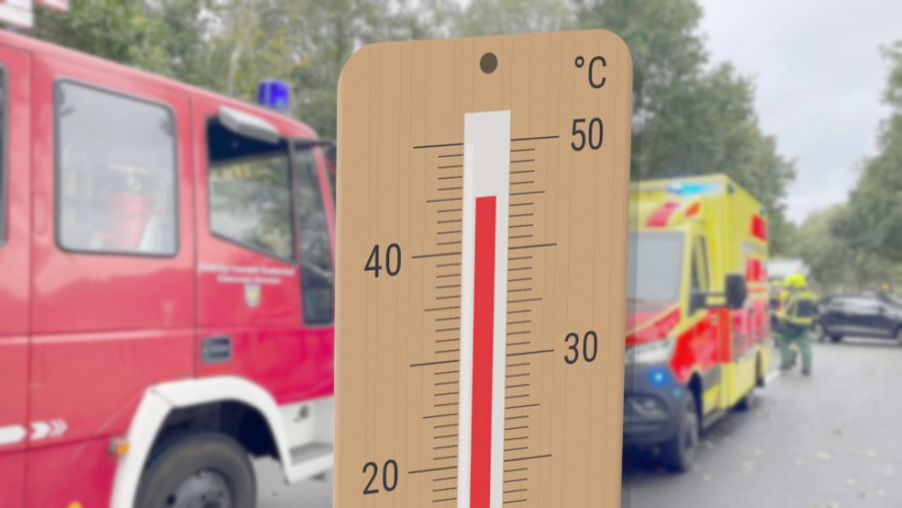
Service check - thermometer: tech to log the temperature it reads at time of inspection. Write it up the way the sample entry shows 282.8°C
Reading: 45°C
